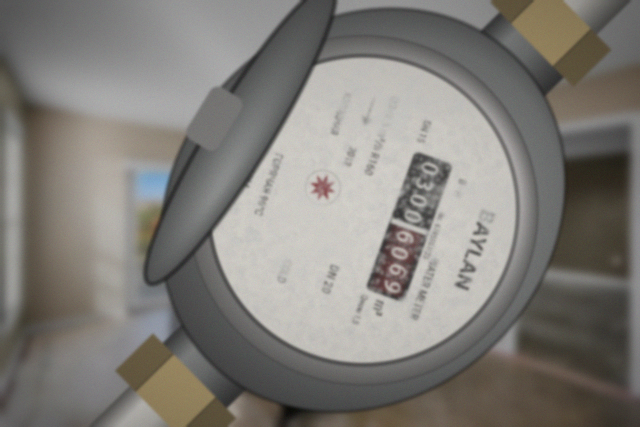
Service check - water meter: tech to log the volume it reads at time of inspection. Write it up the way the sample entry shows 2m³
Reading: 300.6069m³
